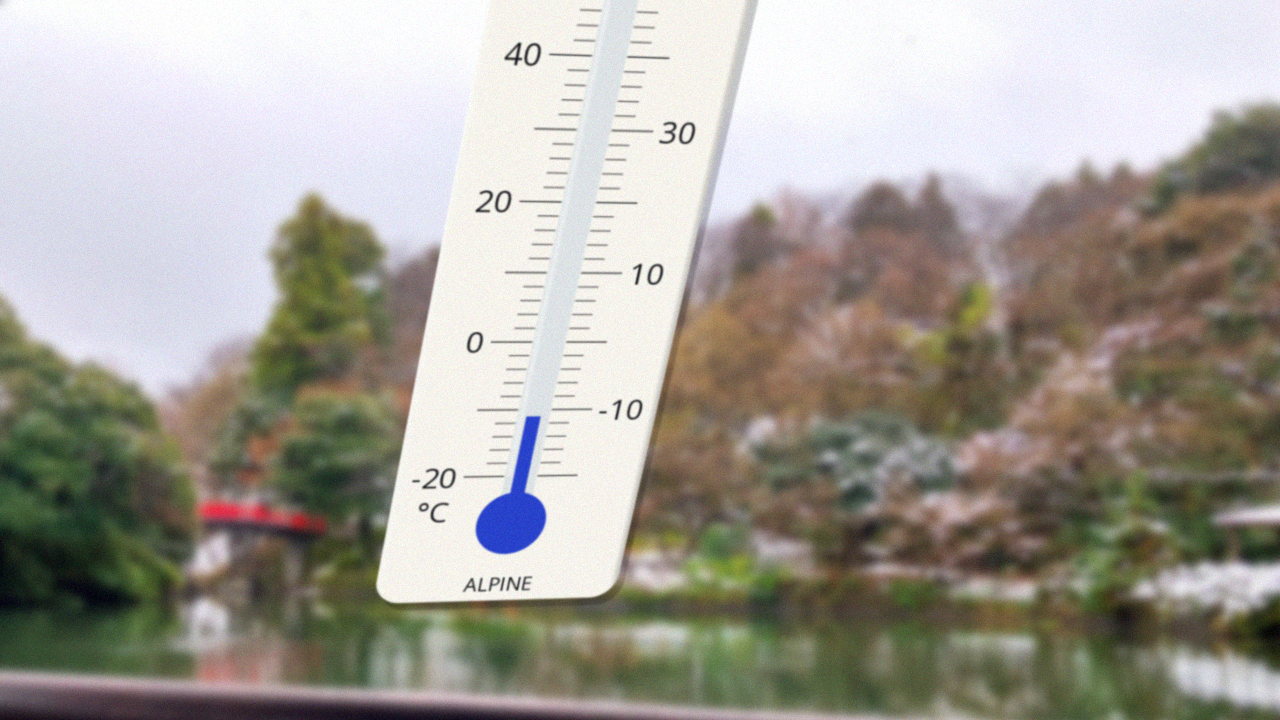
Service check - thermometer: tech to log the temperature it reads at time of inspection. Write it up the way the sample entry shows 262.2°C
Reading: -11°C
